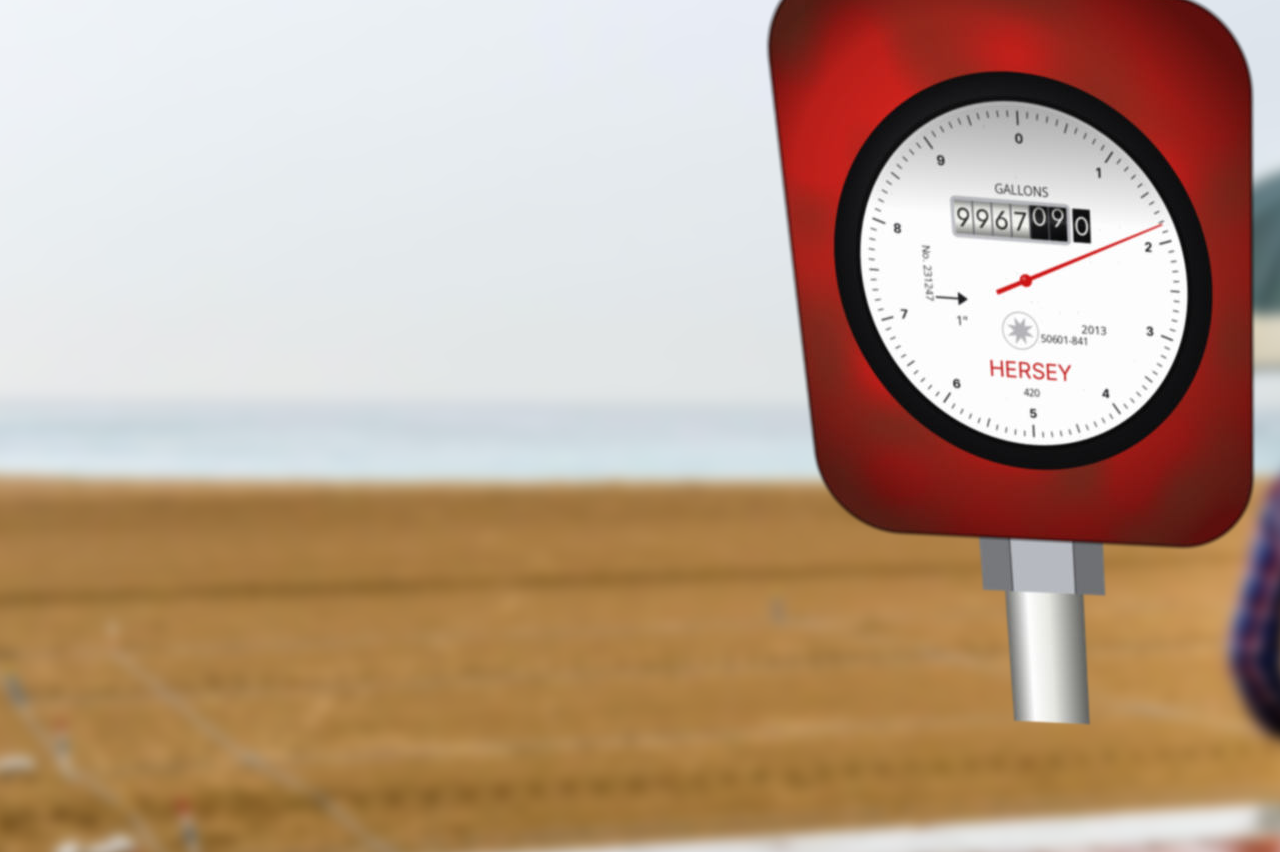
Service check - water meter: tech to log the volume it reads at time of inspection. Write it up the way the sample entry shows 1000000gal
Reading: 9967091.8gal
